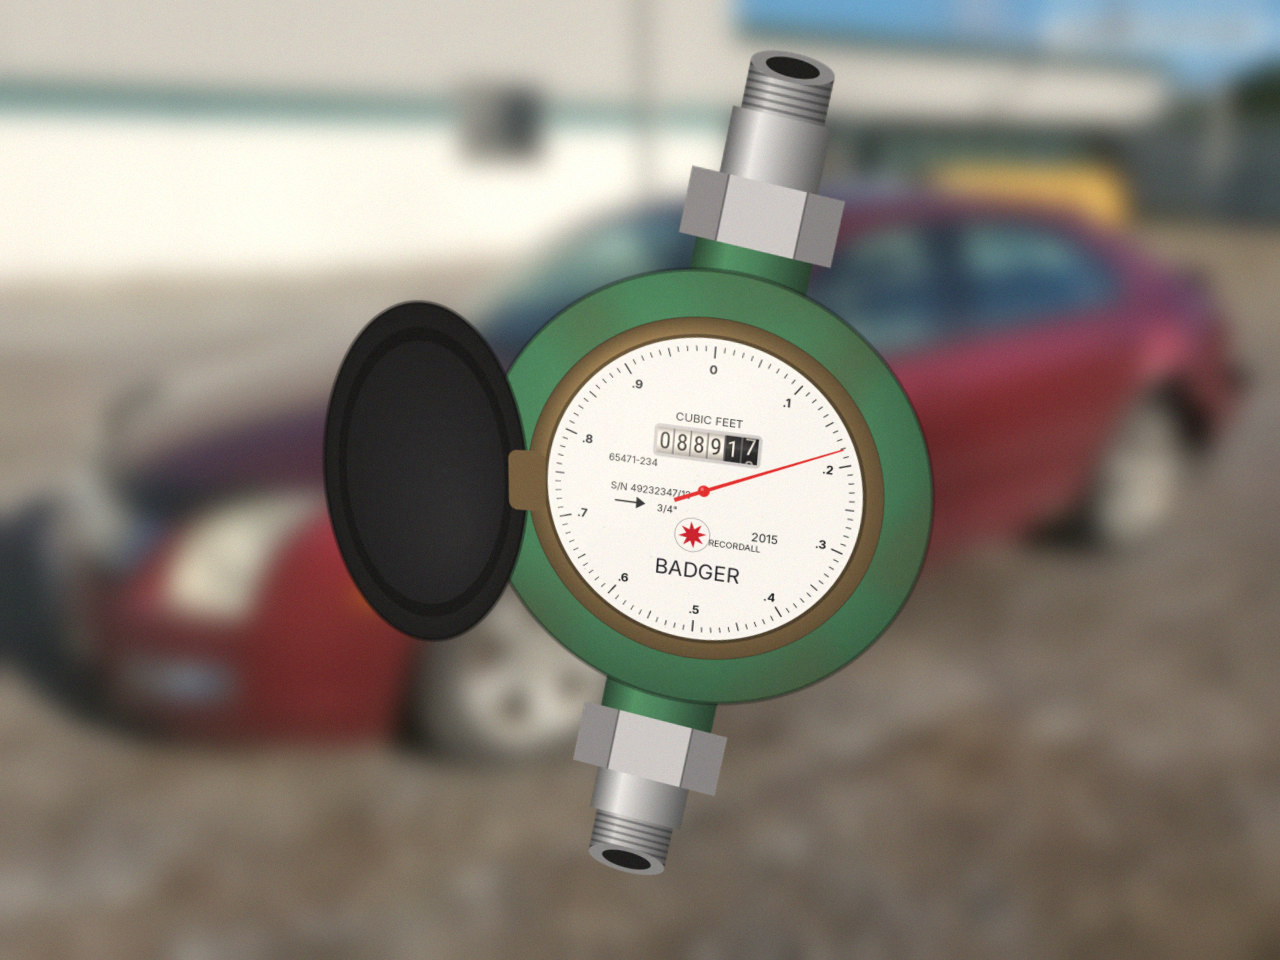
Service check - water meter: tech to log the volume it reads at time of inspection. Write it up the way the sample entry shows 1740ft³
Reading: 88917.18ft³
